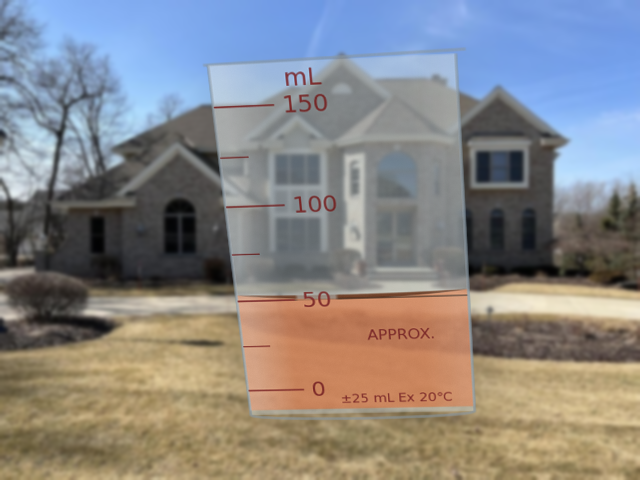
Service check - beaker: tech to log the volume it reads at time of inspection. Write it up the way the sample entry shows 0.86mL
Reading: 50mL
